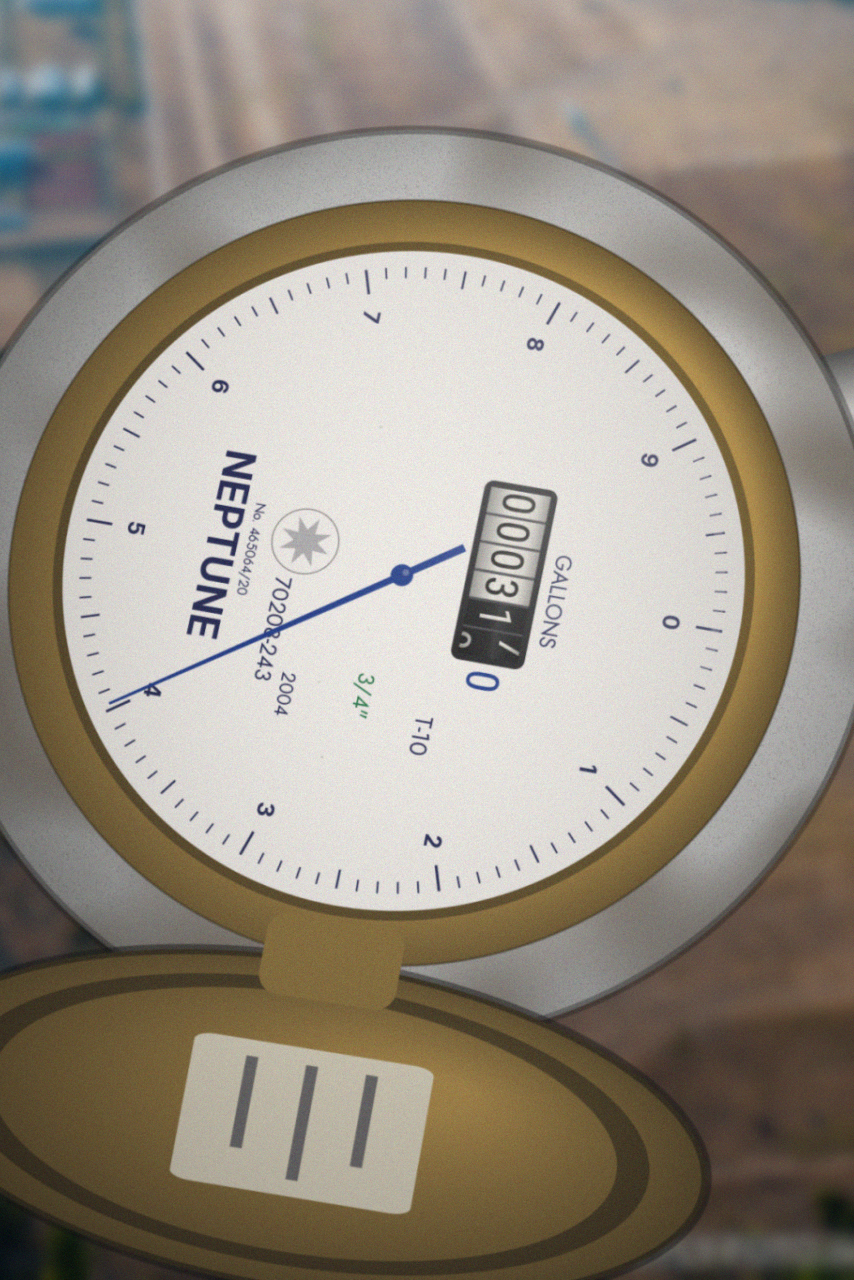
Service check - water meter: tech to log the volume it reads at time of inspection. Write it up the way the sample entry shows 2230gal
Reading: 3174.0gal
